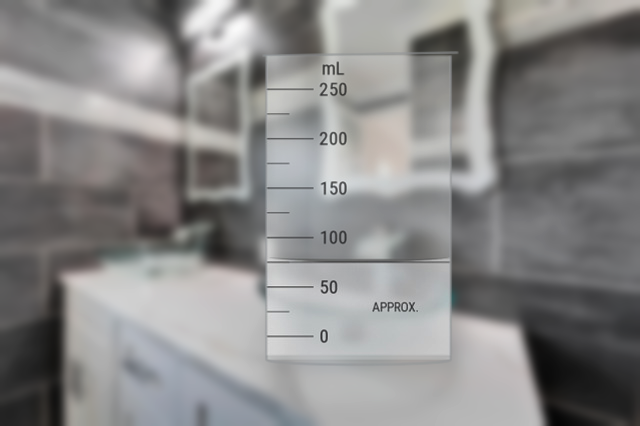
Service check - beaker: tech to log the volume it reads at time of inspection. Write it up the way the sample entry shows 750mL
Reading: 75mL
